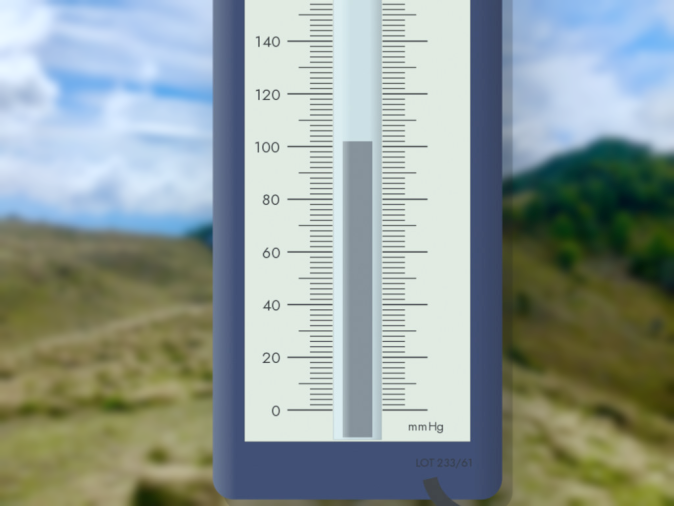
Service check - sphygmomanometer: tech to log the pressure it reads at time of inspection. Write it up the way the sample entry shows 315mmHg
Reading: 102mmHg
